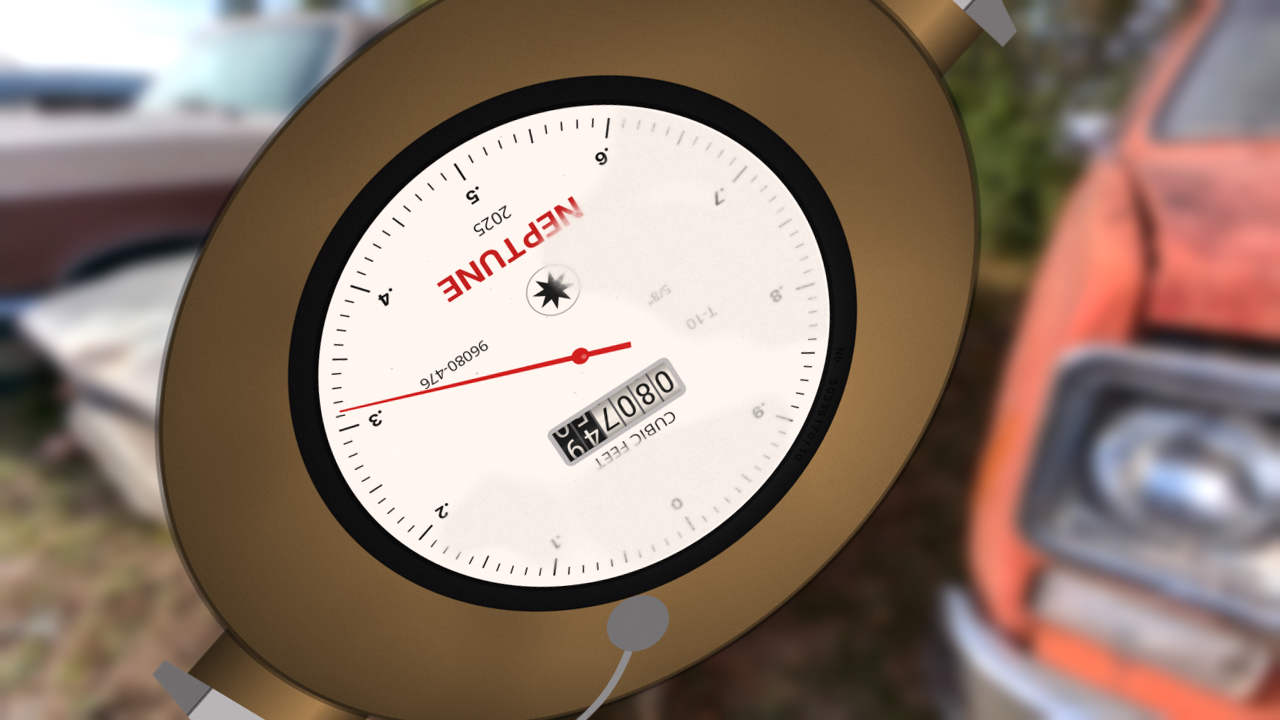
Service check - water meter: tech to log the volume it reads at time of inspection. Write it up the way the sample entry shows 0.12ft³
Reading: 80749.31ft³
